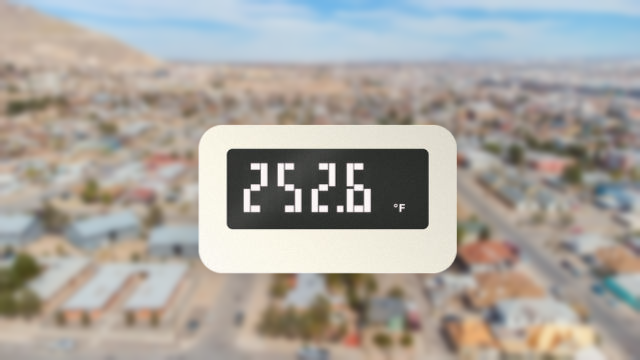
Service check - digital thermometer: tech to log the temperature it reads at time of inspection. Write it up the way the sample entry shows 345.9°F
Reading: 252.6°F
